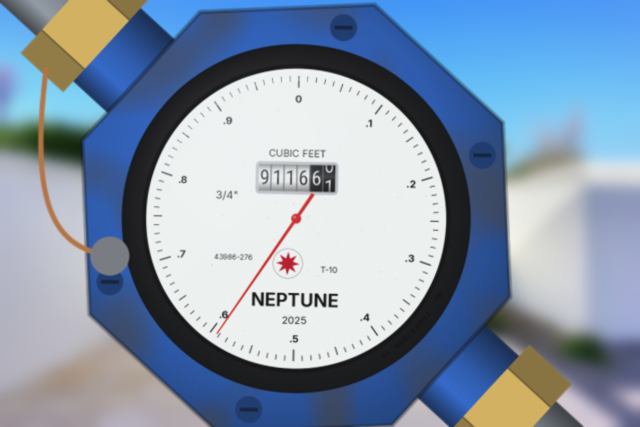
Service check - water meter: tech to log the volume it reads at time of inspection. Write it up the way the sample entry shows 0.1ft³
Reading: 911660.59ft³
